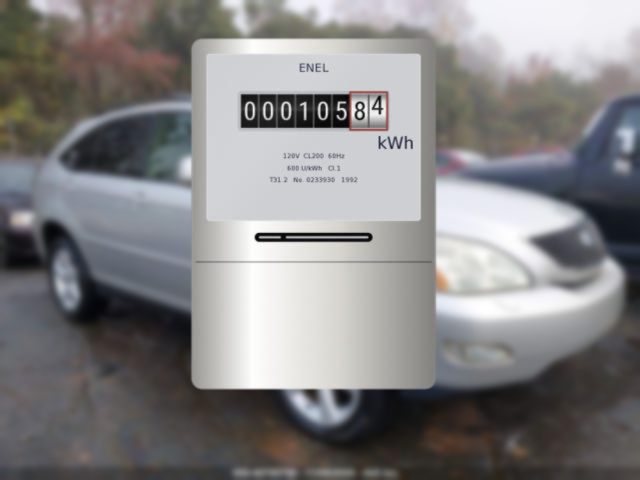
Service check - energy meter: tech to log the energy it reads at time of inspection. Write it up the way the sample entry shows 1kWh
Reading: 105.84kWh
